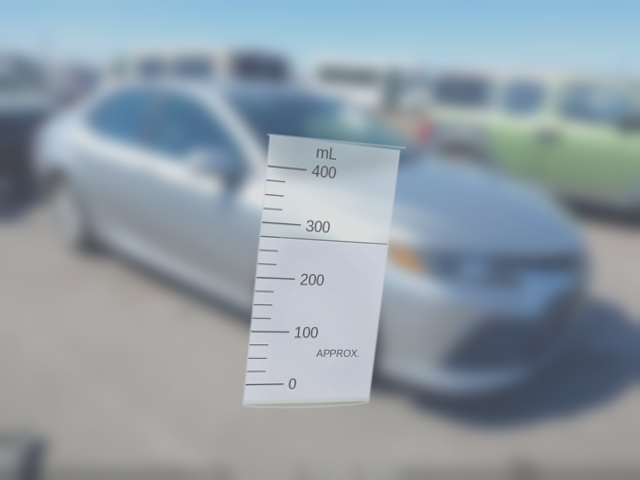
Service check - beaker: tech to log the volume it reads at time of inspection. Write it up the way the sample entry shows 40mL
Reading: 275mL
